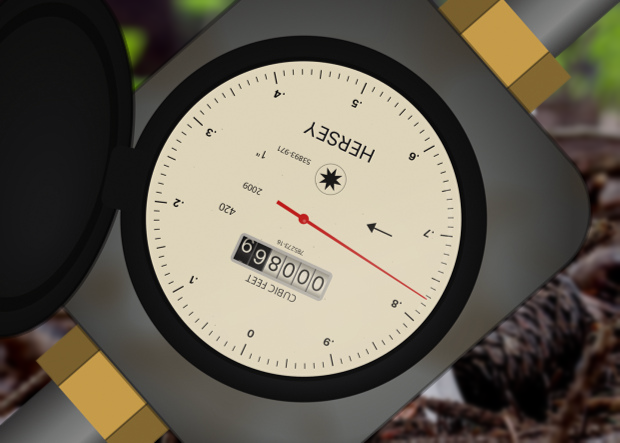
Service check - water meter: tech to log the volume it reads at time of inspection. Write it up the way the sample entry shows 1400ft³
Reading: 868.77ft³
